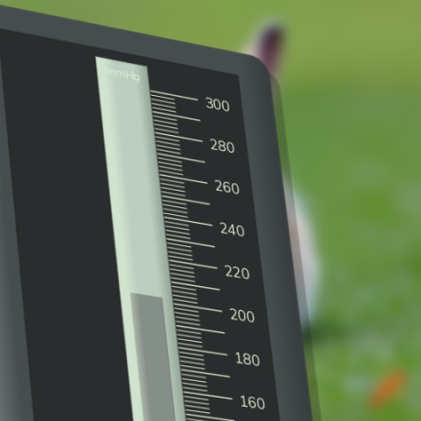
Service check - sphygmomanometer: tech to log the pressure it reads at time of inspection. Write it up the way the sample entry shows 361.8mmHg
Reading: 202mmHg
